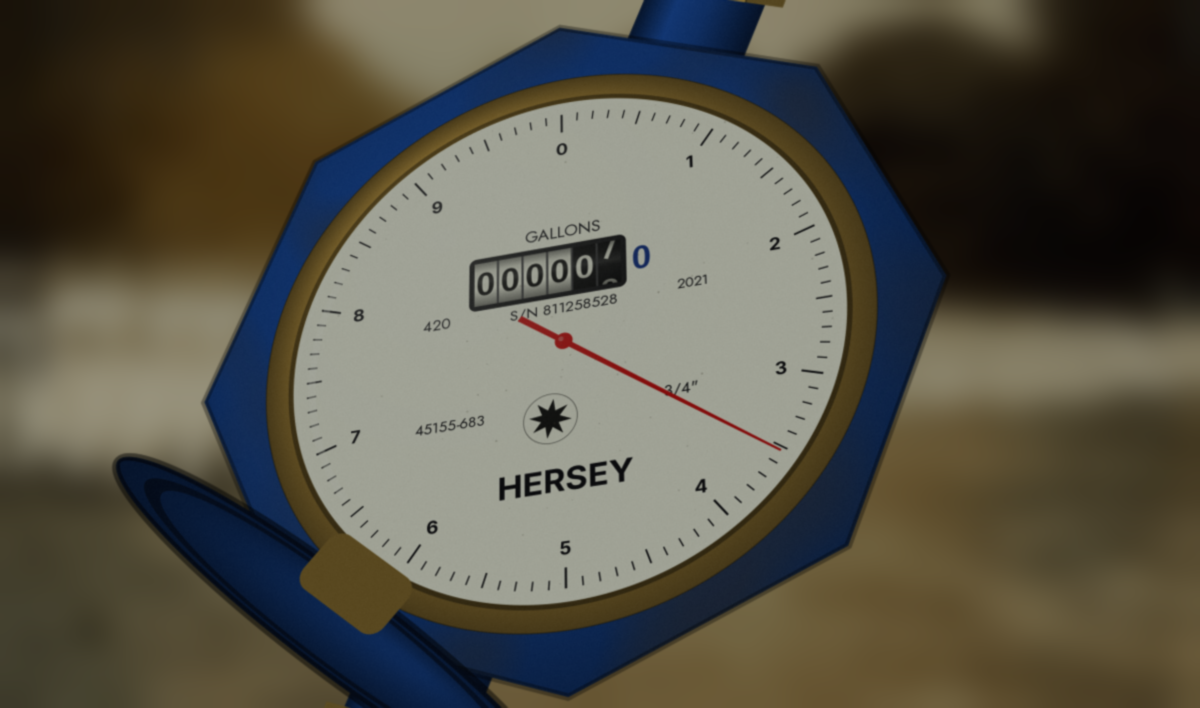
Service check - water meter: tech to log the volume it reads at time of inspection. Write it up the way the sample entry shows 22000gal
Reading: 73.5gal
